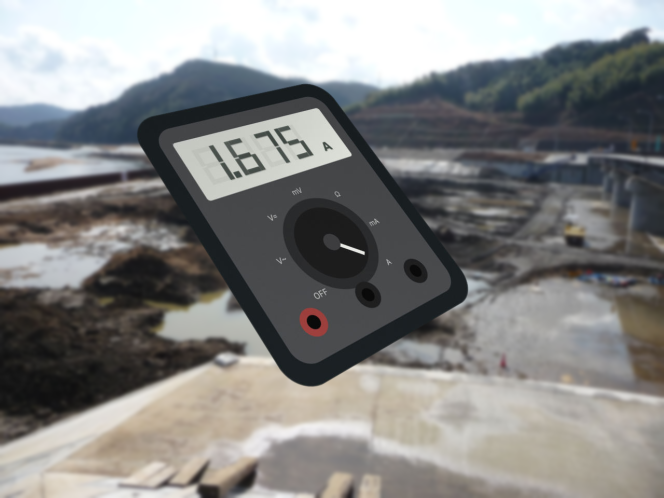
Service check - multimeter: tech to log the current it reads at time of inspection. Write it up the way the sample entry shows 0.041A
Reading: 1.675A
